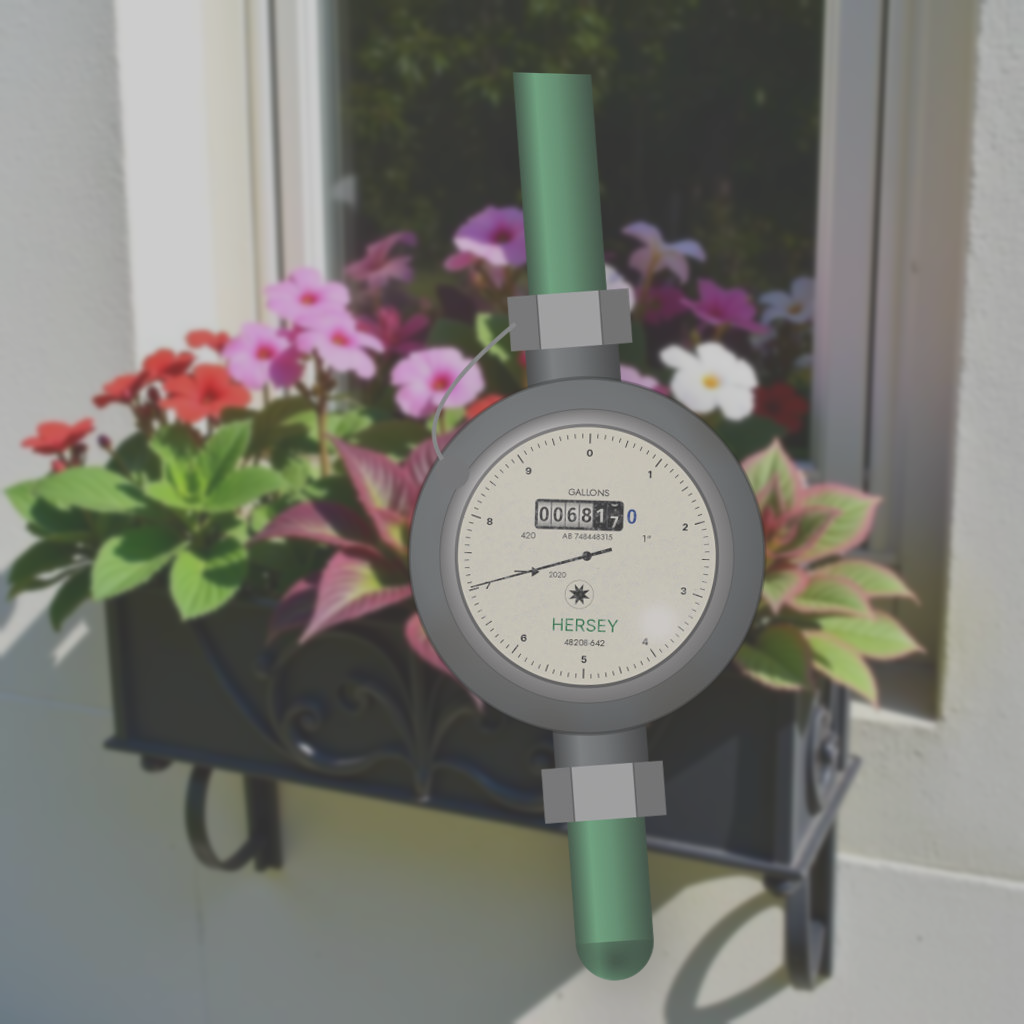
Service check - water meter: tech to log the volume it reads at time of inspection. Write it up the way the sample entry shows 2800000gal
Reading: 68167.0gal
